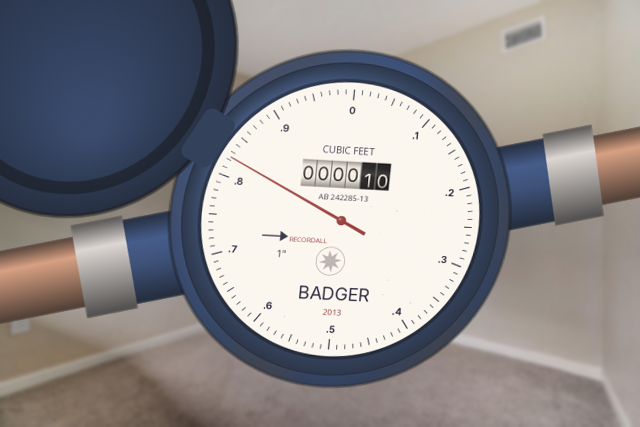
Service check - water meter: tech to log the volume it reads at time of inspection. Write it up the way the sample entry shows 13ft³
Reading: 9.82ft³
